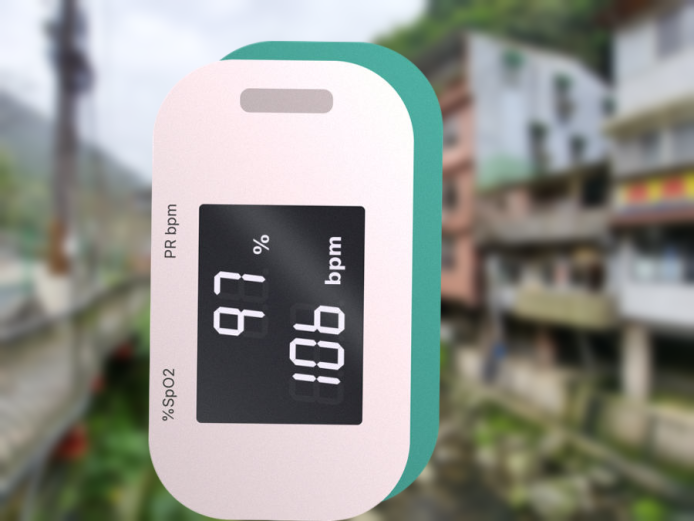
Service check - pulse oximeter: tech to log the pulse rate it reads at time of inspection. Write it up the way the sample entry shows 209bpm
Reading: 106bpm
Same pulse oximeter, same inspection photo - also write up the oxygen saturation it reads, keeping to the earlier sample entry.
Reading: 97%
